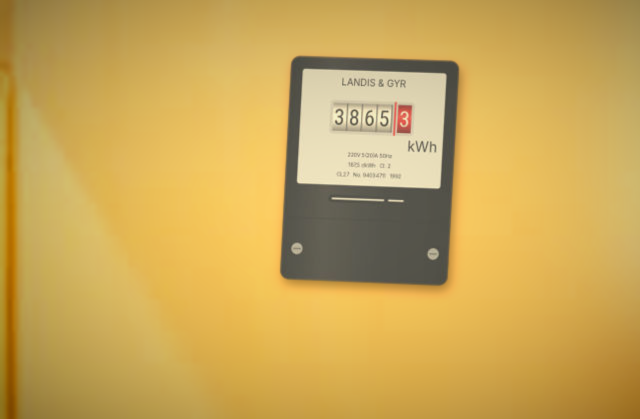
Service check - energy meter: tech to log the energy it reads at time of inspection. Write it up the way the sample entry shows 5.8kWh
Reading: 3865.3kWh
